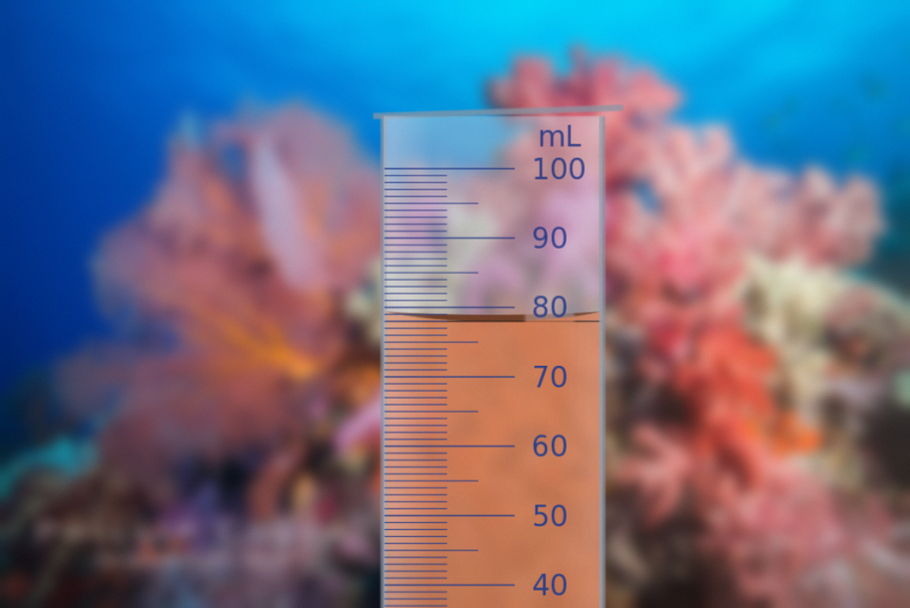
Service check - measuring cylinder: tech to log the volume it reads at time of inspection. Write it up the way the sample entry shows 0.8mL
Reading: 78mL
